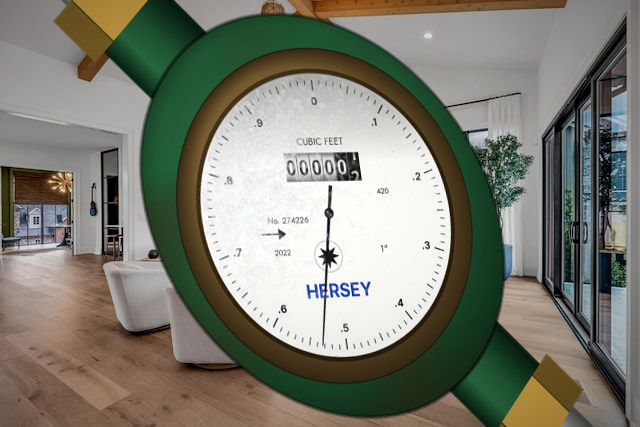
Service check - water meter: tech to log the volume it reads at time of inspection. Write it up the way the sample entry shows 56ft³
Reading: 1.53ft³
